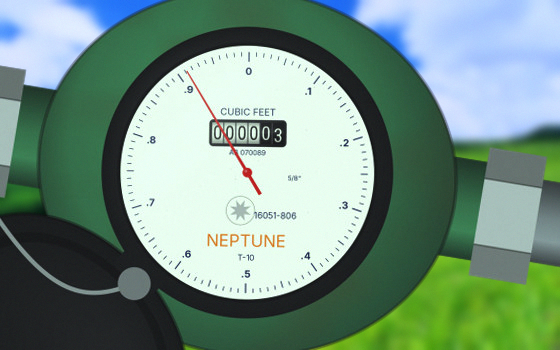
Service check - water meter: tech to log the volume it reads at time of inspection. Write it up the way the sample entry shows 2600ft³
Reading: 2.91ft³
